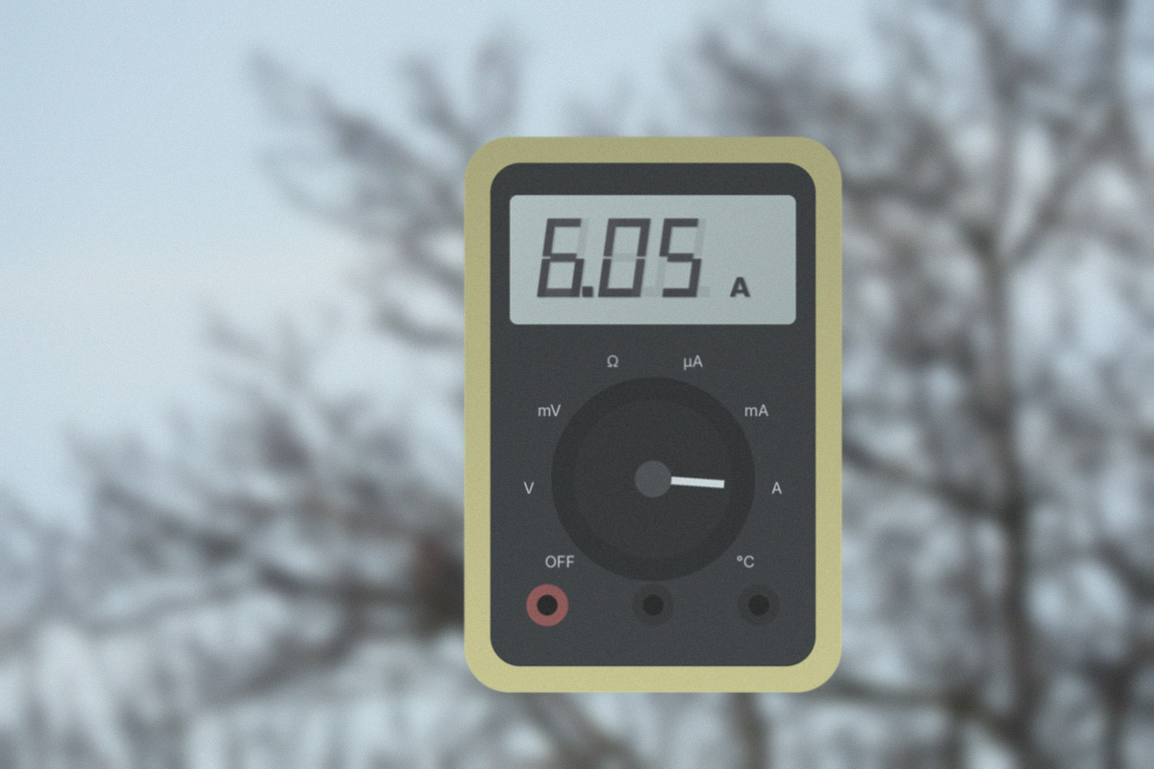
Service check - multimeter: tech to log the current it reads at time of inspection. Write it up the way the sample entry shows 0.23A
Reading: 6.05A
